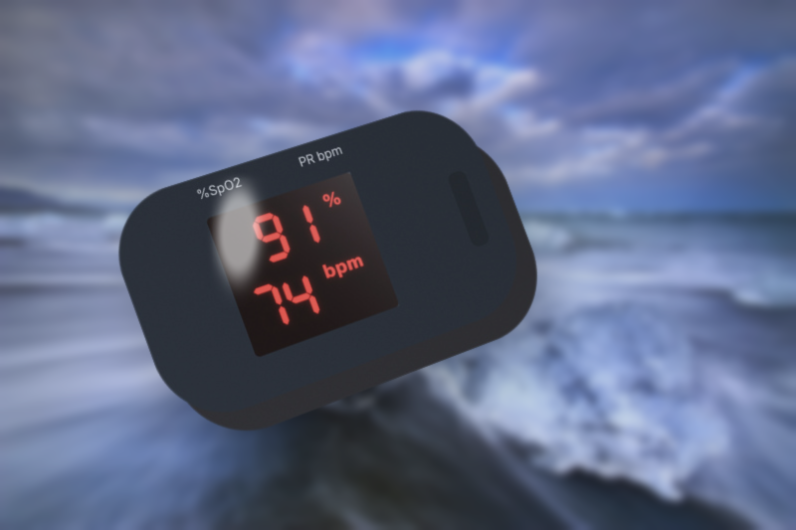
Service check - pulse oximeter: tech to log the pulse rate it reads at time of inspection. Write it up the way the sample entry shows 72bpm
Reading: 74bpm
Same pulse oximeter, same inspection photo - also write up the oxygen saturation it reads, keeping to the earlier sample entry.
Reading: 91%
